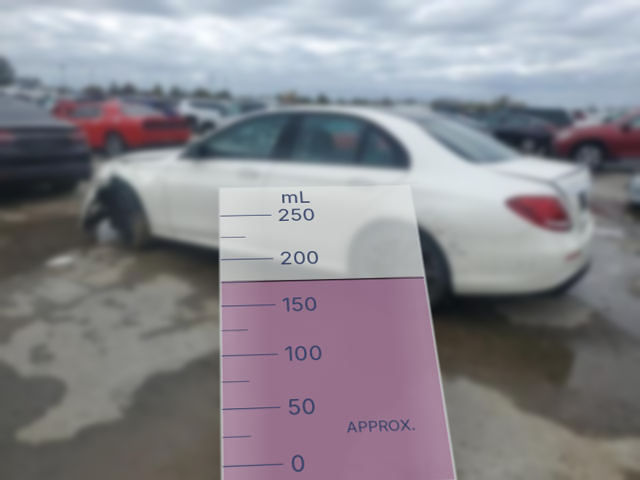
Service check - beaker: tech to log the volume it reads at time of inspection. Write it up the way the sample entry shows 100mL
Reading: 175mL
